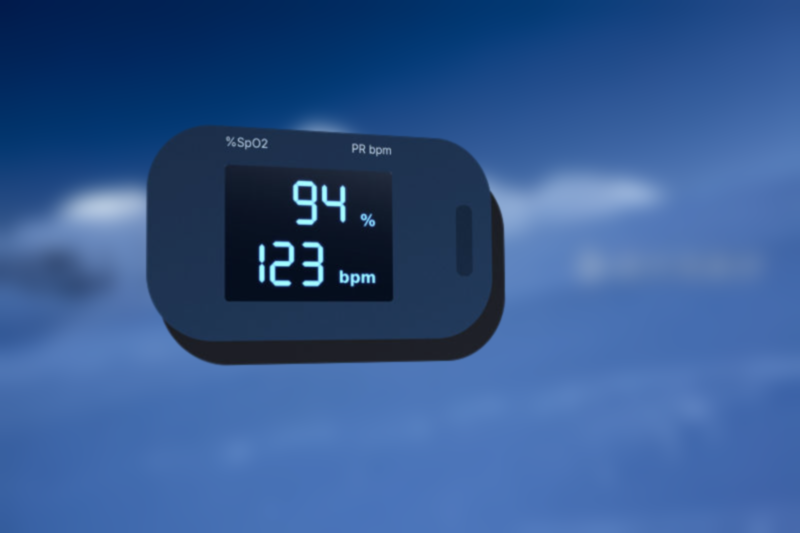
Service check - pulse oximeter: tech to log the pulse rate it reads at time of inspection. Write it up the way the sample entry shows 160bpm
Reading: 123bpm
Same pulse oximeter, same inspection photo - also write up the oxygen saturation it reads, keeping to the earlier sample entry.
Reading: 94%
